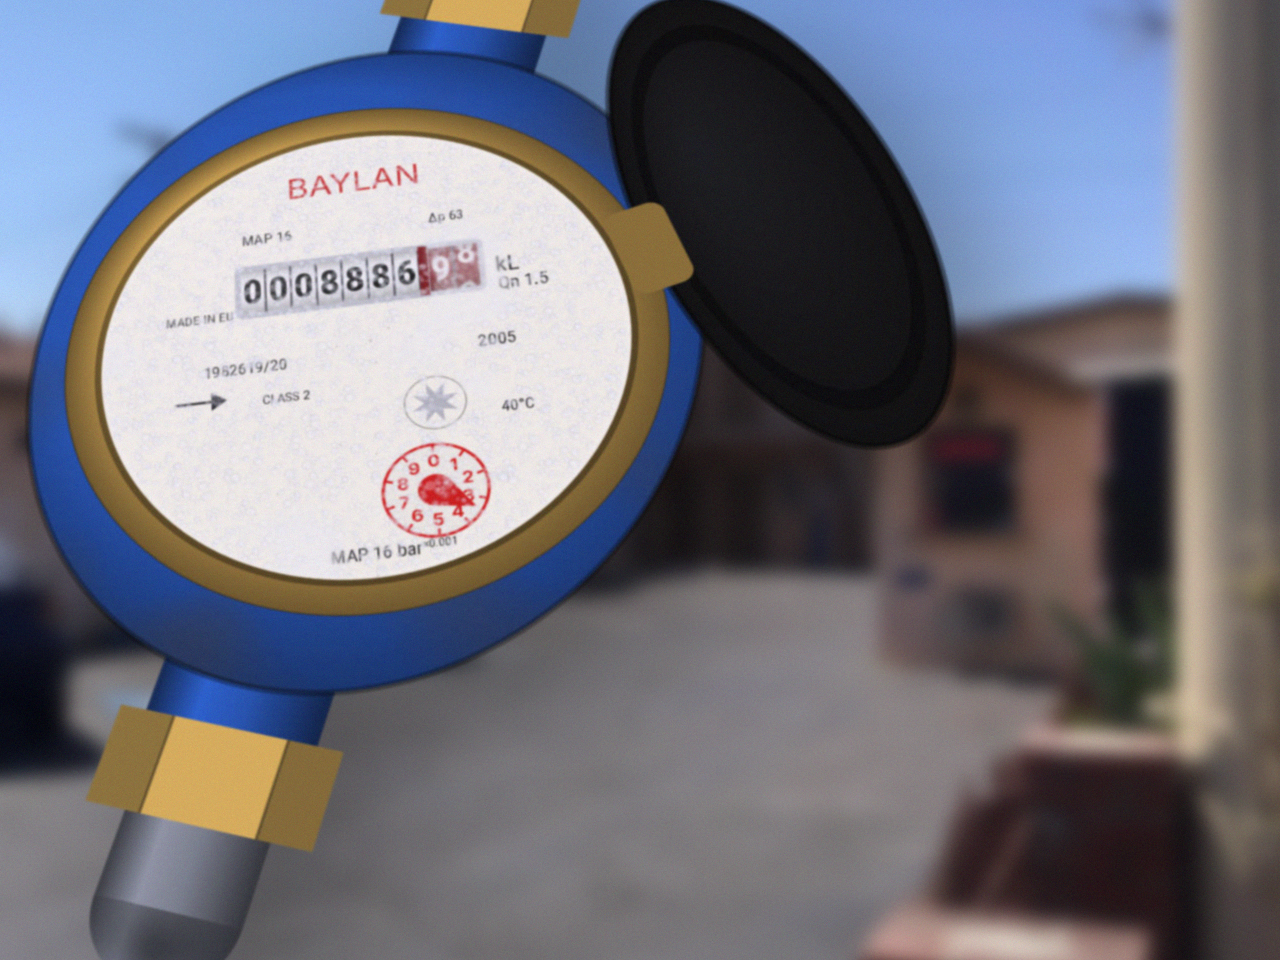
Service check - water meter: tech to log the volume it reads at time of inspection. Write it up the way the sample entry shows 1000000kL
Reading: 8886.983kL
